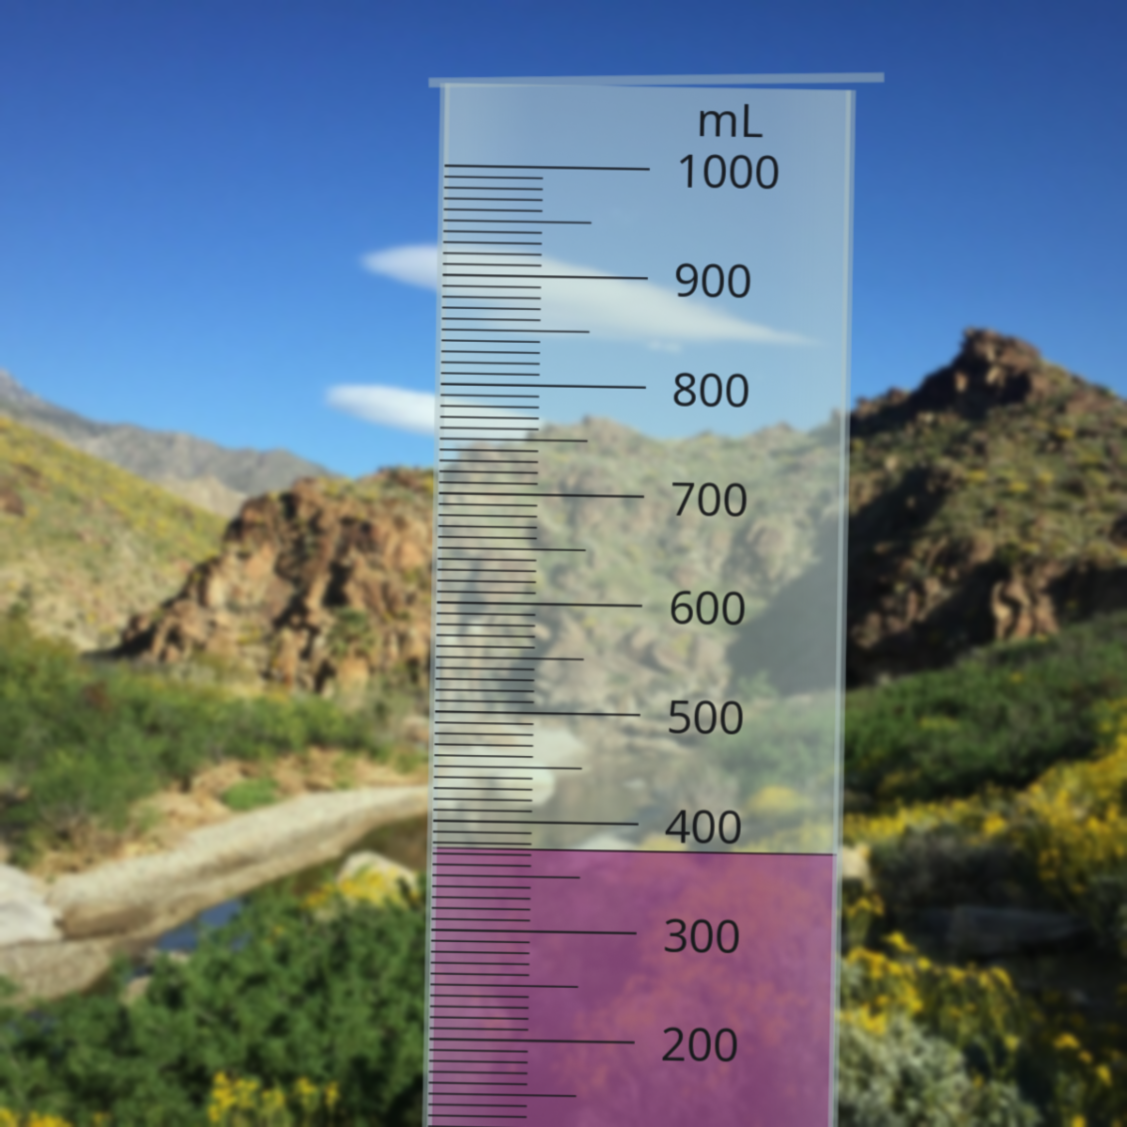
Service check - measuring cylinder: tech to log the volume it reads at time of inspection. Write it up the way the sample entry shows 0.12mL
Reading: 375mL
